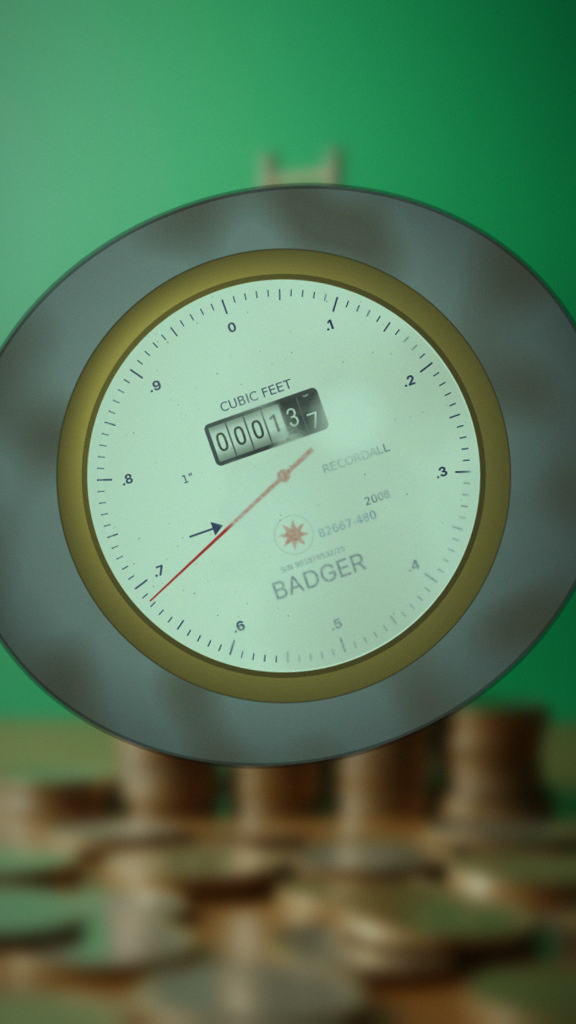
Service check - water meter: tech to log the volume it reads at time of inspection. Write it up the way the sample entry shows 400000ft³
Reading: 136.68ft³
